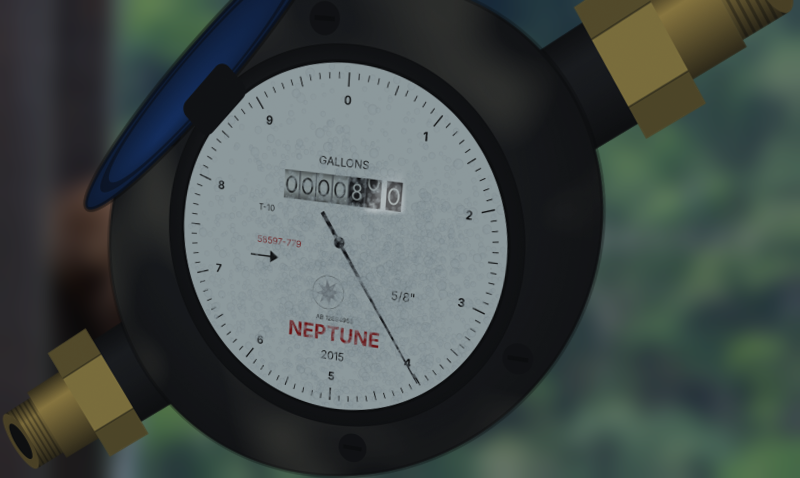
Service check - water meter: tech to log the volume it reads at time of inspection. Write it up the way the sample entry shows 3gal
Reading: 804.0gal
